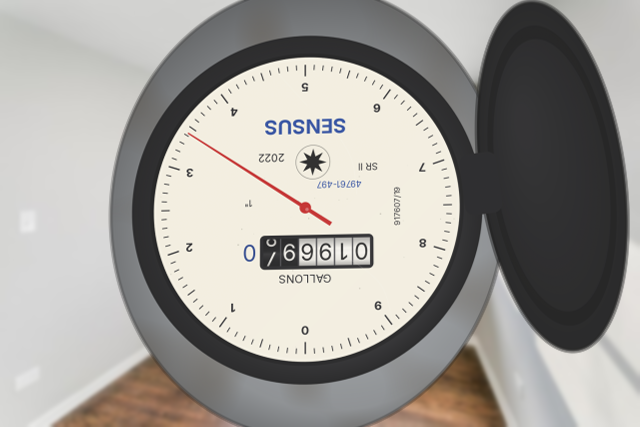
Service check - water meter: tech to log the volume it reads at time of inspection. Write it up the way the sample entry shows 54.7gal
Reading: 196973.4gal
